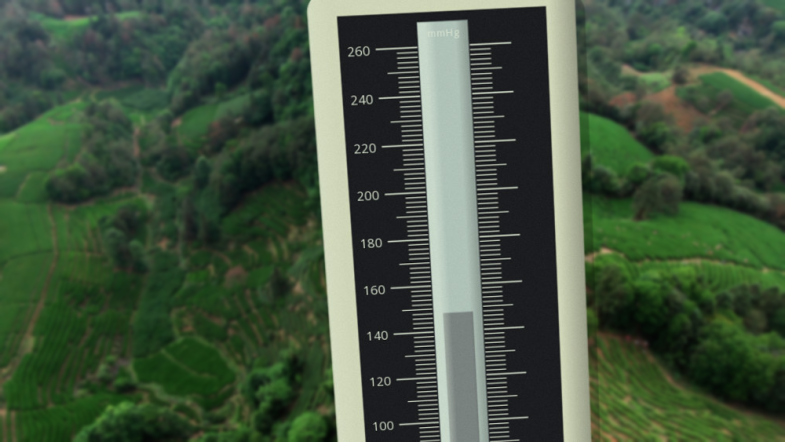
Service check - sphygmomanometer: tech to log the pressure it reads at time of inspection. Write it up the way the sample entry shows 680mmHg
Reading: 148mmHg
